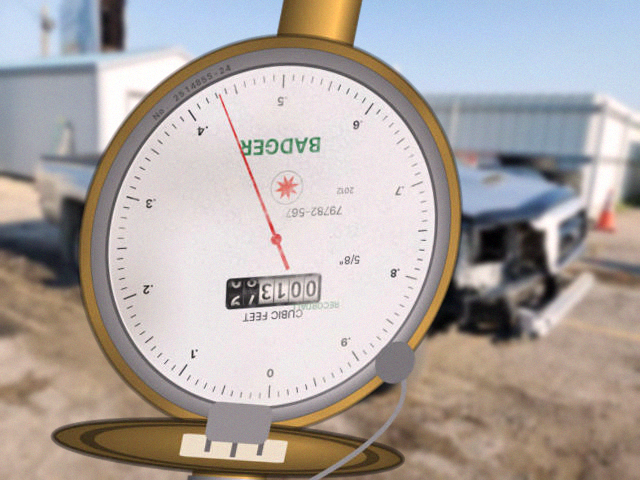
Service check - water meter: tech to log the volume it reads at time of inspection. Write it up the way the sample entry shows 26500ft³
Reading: 1379.43ft³
